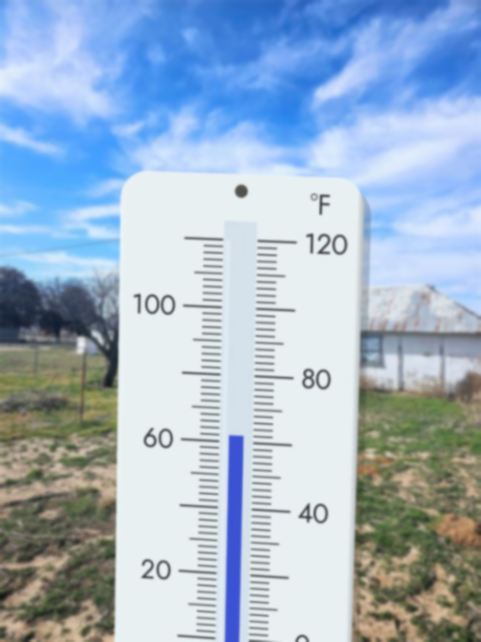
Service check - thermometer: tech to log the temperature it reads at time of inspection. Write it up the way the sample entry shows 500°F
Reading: 62°F
